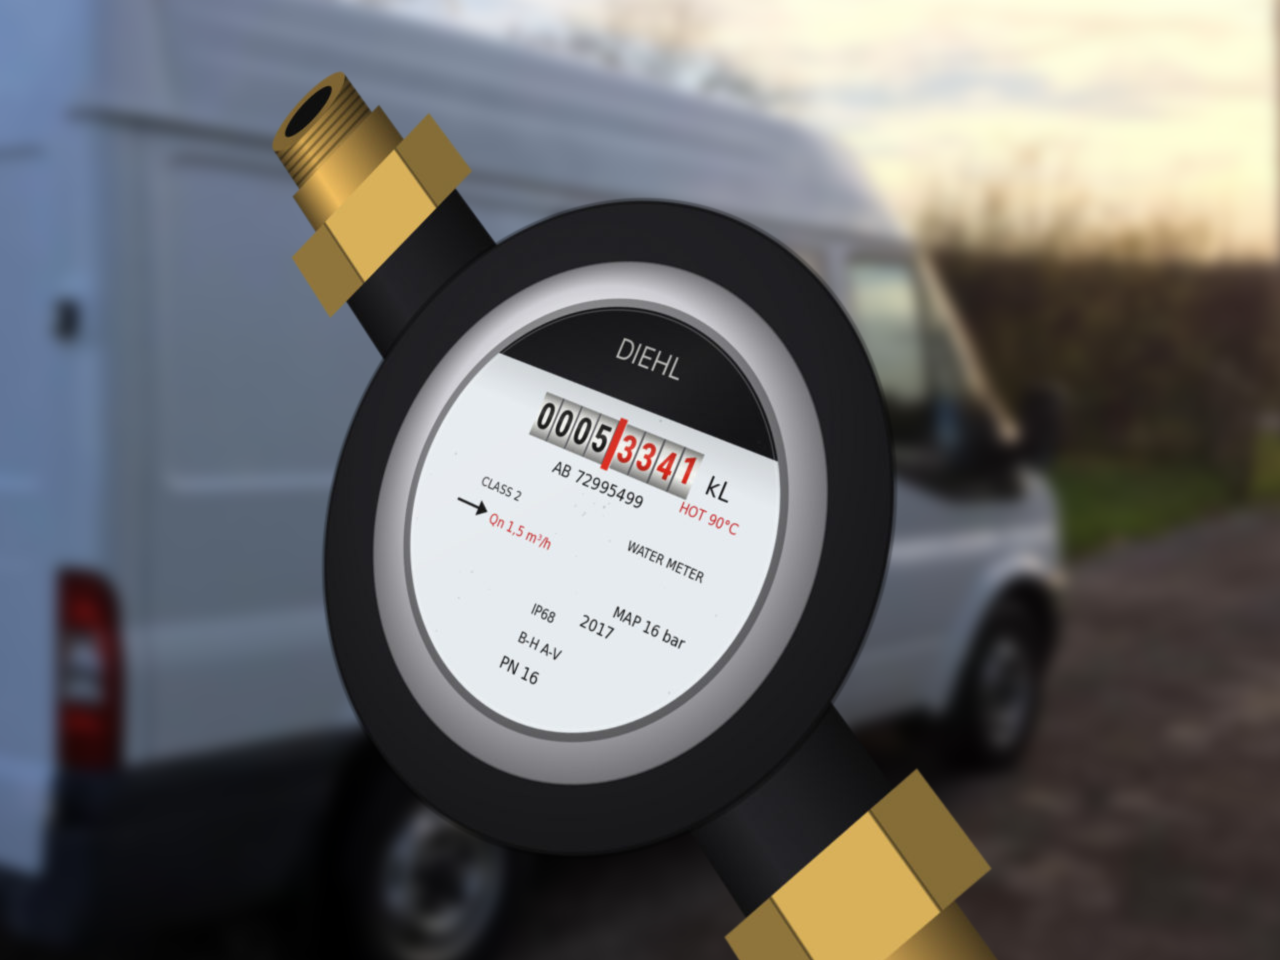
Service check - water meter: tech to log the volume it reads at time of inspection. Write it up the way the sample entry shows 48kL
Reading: 5.3341kL
